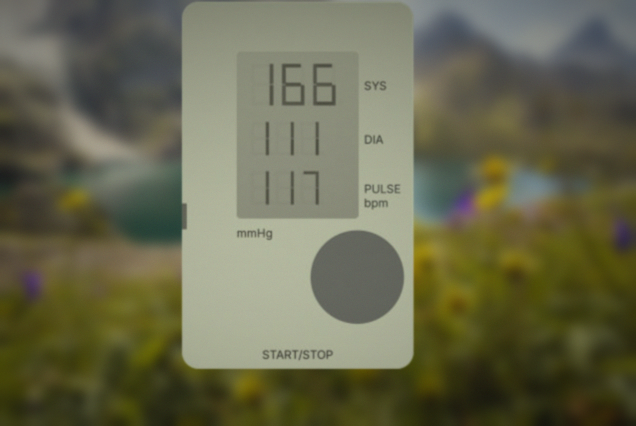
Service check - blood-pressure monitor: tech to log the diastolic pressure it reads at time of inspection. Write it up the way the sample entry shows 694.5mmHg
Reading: 111mmHg
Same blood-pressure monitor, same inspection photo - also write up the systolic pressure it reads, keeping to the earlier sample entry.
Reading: 166mmHg
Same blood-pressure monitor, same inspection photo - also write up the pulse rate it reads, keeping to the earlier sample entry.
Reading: 117bpm
